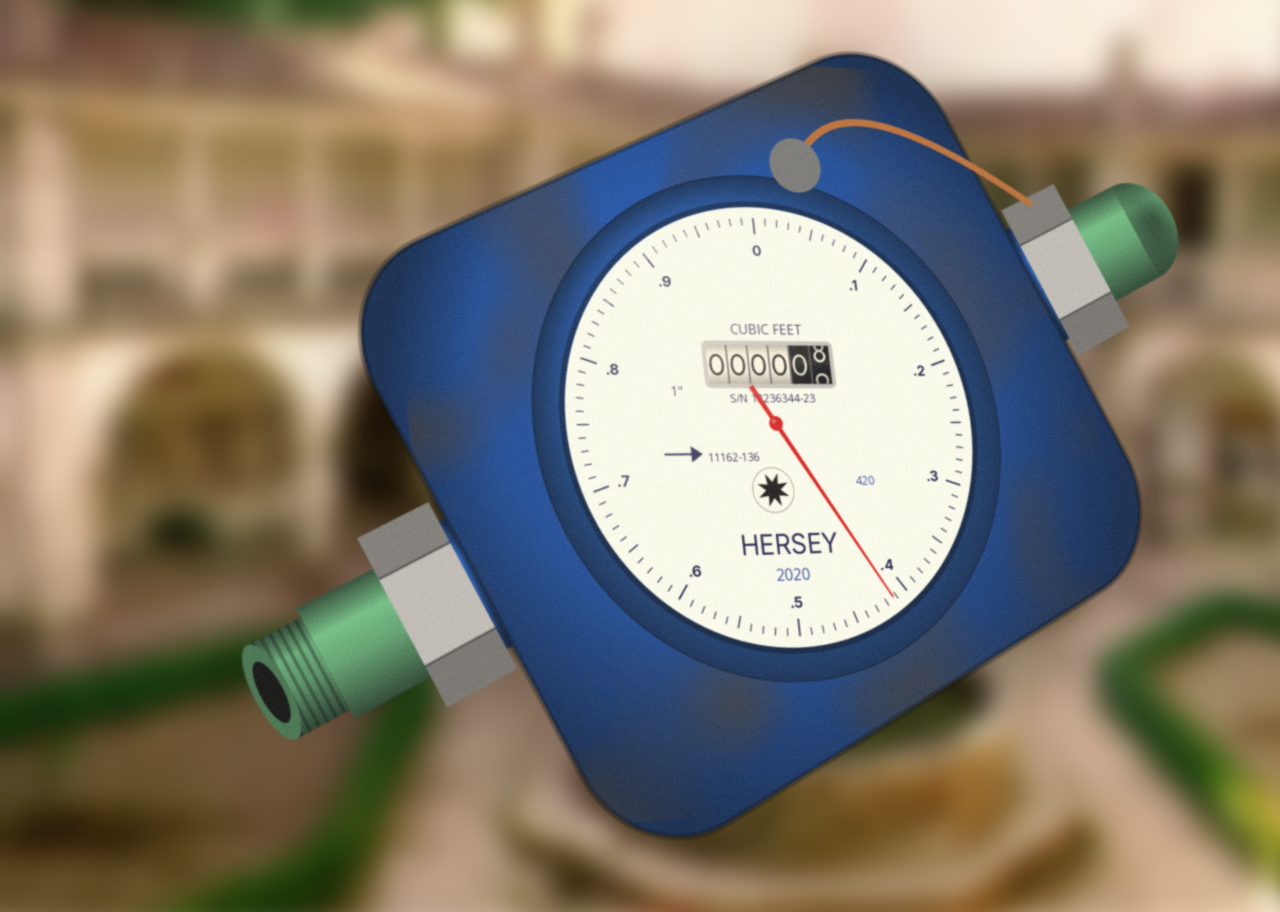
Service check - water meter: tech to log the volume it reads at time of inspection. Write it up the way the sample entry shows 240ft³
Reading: 8.41ft³
